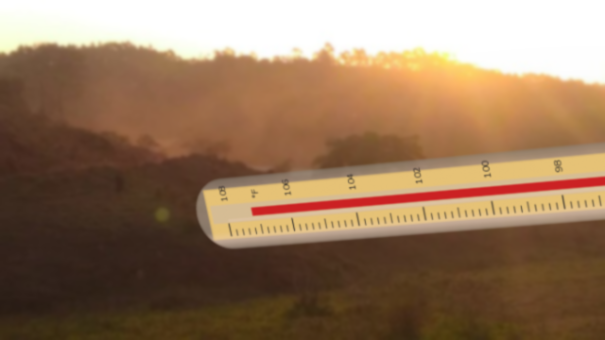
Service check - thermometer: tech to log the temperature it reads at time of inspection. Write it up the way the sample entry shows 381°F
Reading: 107.2°F
